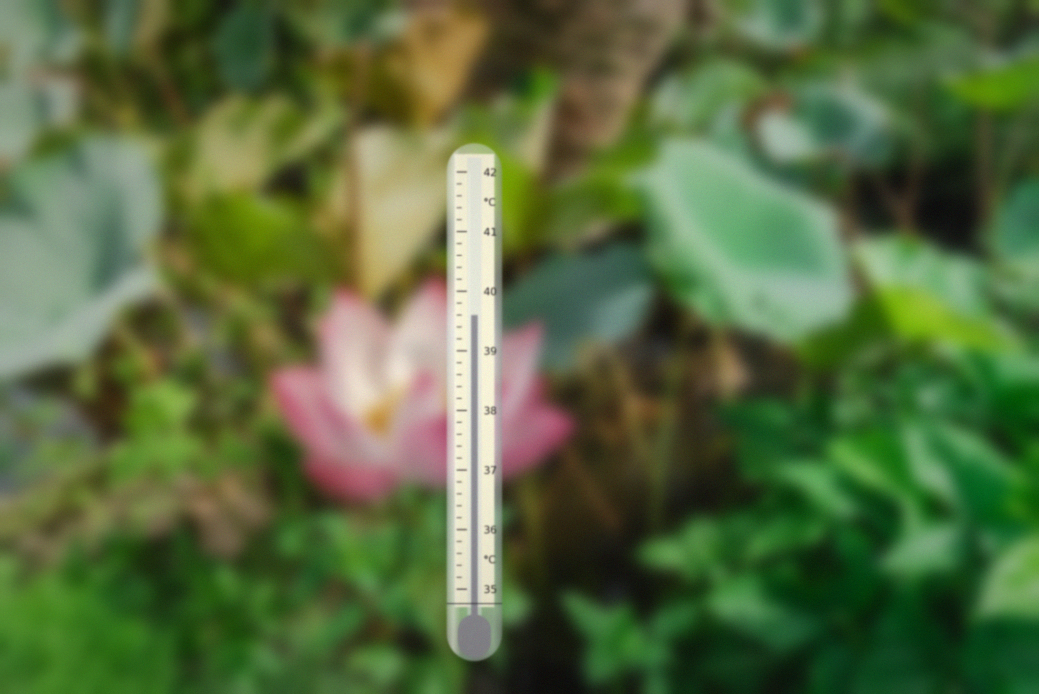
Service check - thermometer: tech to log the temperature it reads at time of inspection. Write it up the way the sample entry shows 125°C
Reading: 39.6°C
